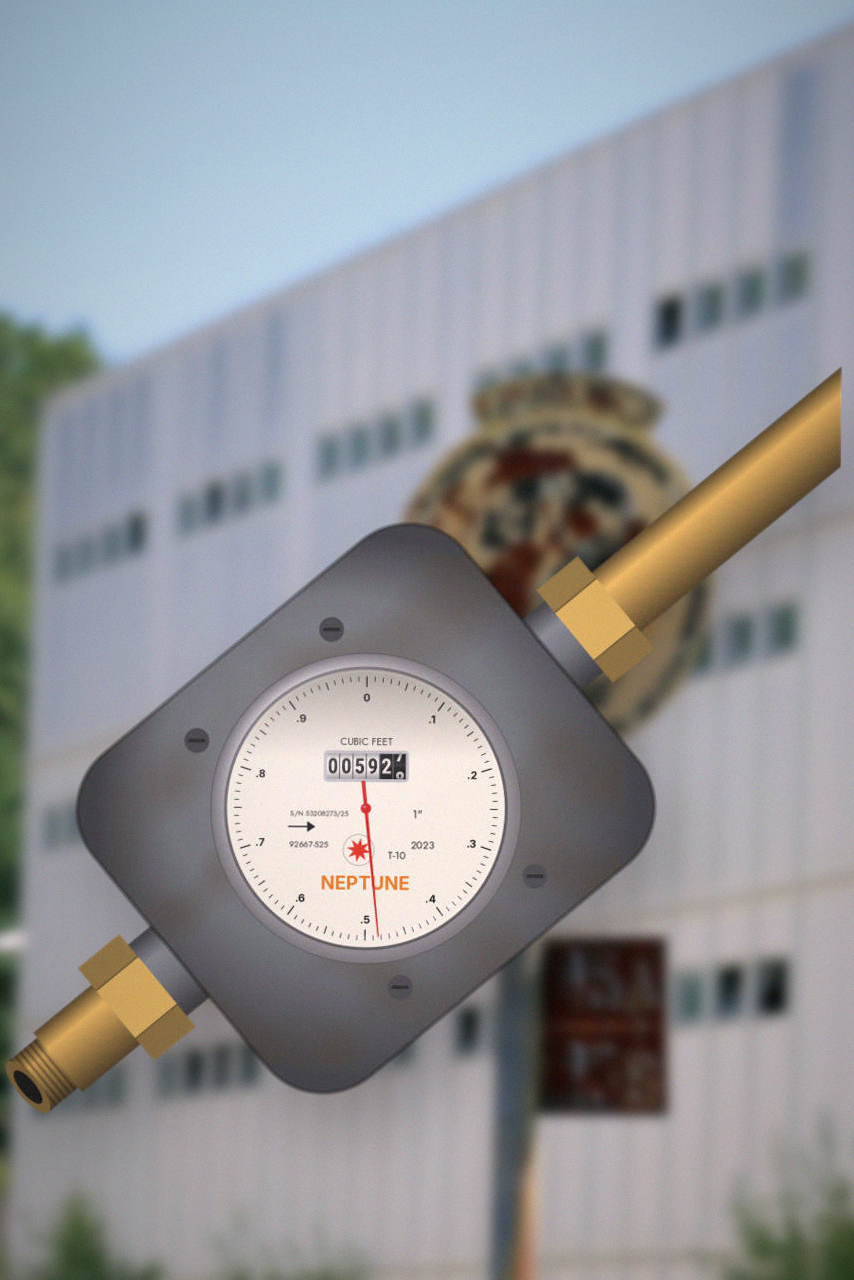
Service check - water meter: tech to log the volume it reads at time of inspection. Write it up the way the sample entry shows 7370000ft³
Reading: 5927.48ft³
